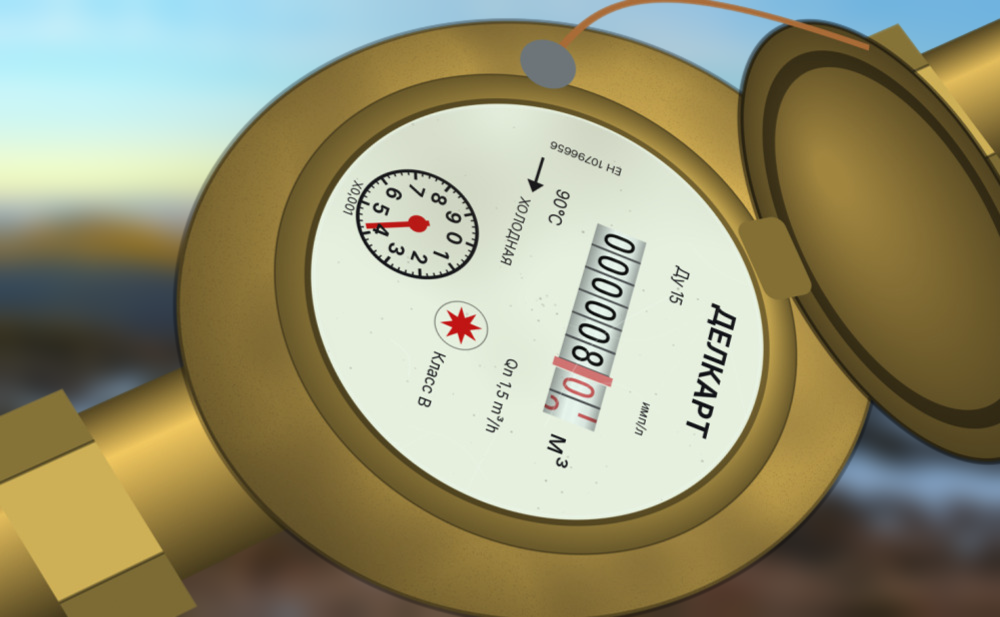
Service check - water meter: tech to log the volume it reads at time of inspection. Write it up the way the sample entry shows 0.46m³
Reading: 8.014m³
